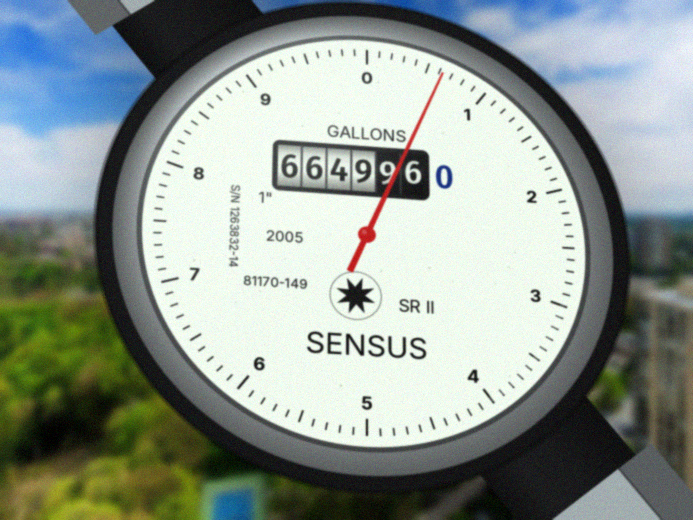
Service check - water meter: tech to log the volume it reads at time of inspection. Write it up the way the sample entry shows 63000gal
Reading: 6649960.6gal
